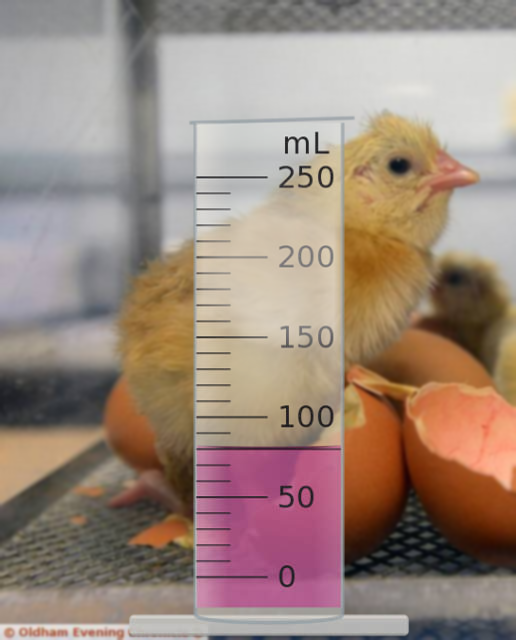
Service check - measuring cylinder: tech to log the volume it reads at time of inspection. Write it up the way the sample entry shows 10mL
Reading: 80mL
